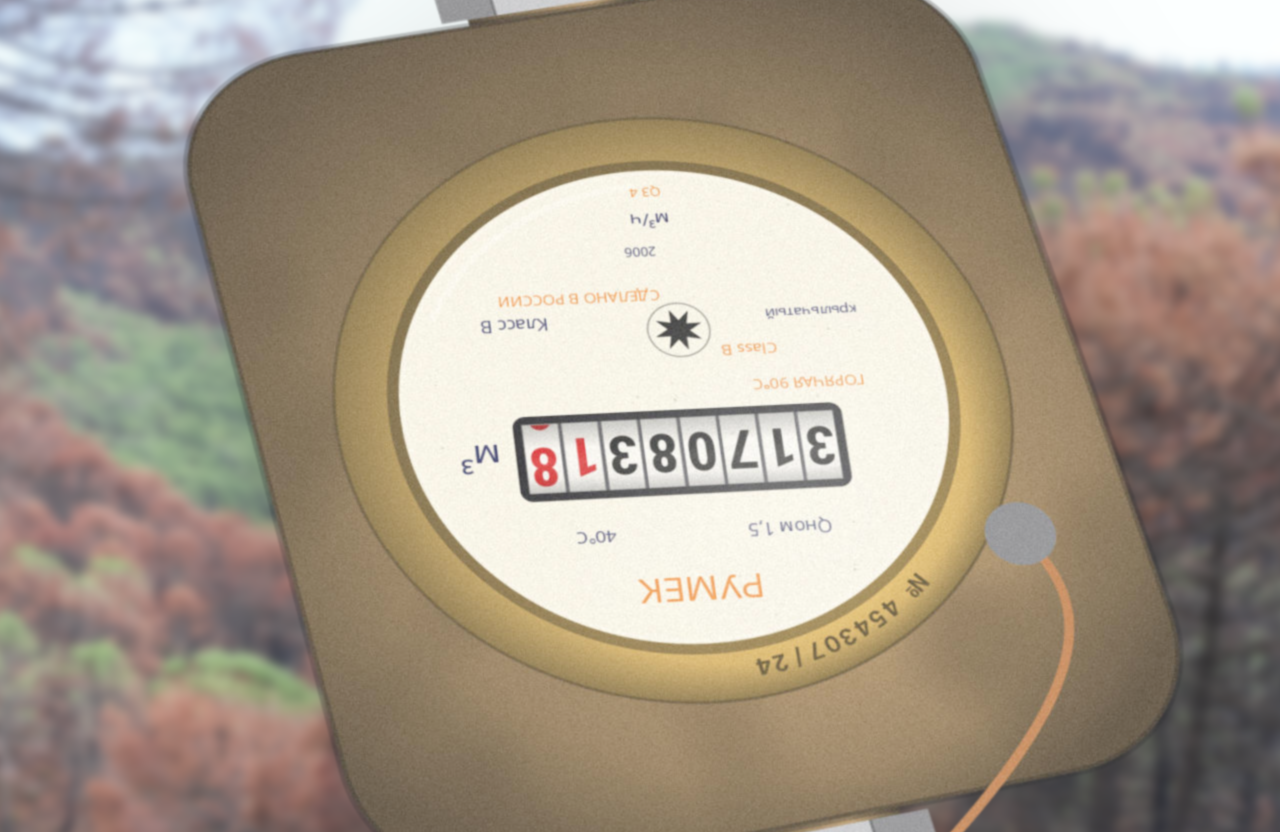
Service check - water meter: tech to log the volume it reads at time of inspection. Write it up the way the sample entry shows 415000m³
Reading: 317083.18m³
